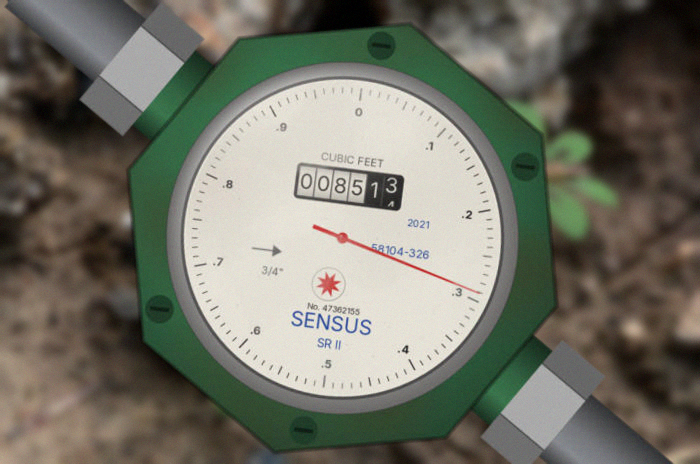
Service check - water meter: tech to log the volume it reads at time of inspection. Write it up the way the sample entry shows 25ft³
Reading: 8513.29ft³
